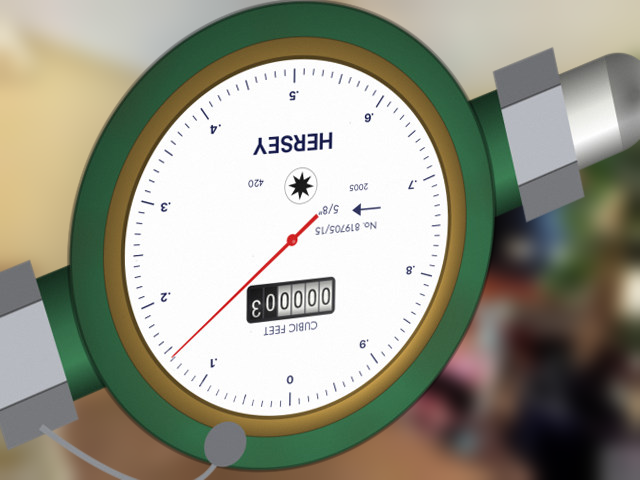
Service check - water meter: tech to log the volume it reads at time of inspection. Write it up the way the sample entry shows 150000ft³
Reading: 3.14ft³
